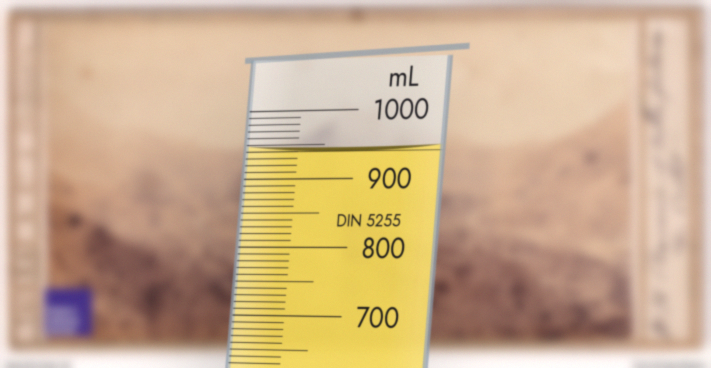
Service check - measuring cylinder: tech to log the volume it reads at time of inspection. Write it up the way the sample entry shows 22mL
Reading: 940mL
